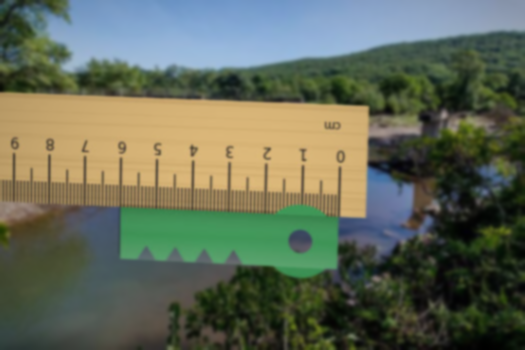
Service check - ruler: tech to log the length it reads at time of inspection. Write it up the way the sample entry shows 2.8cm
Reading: 6cm
